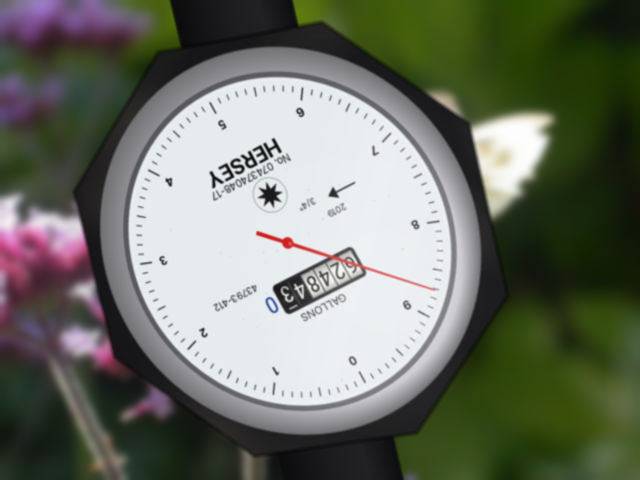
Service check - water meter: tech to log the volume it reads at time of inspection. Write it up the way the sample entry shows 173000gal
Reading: 6248428.7gal
